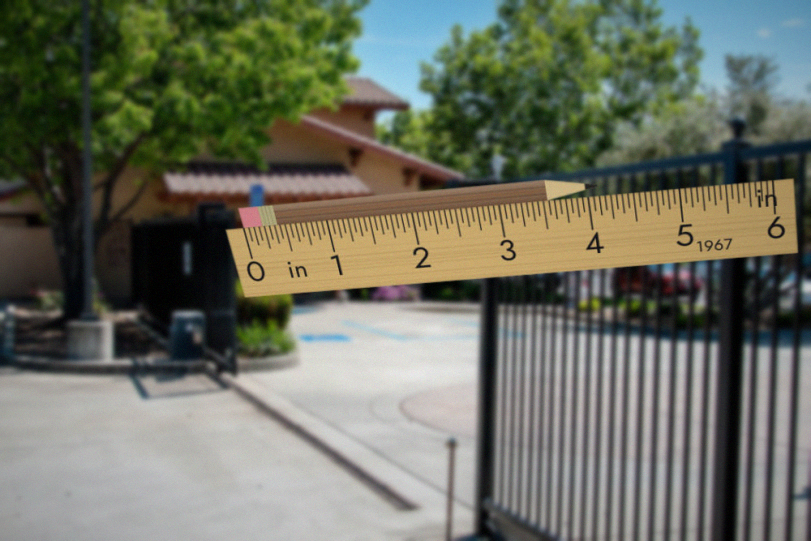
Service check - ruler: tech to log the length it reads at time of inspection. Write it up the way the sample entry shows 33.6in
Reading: 4.125in
